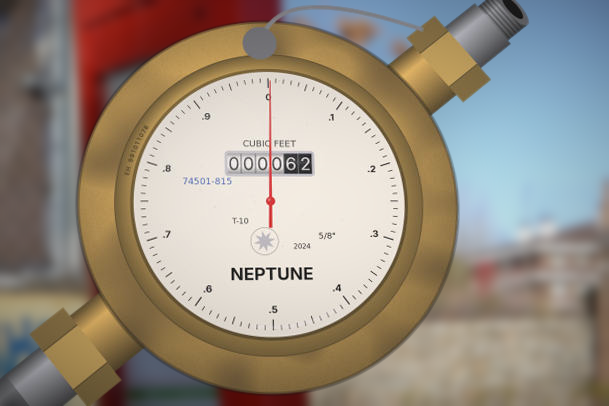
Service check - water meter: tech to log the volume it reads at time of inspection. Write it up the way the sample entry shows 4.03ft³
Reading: 62.00ft³
